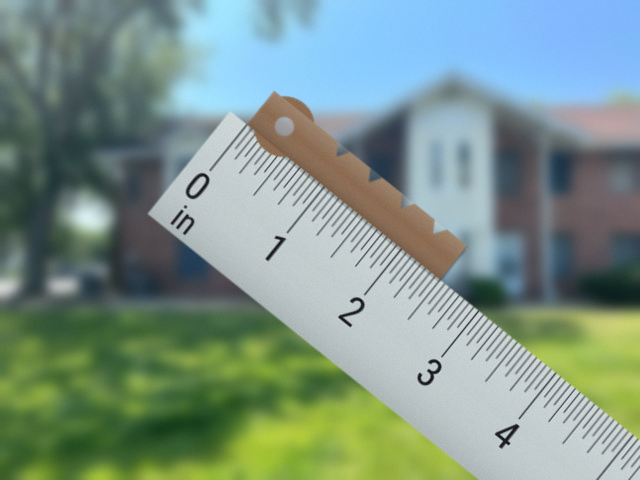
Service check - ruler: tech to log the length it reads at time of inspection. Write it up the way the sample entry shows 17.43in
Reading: 2.5in
